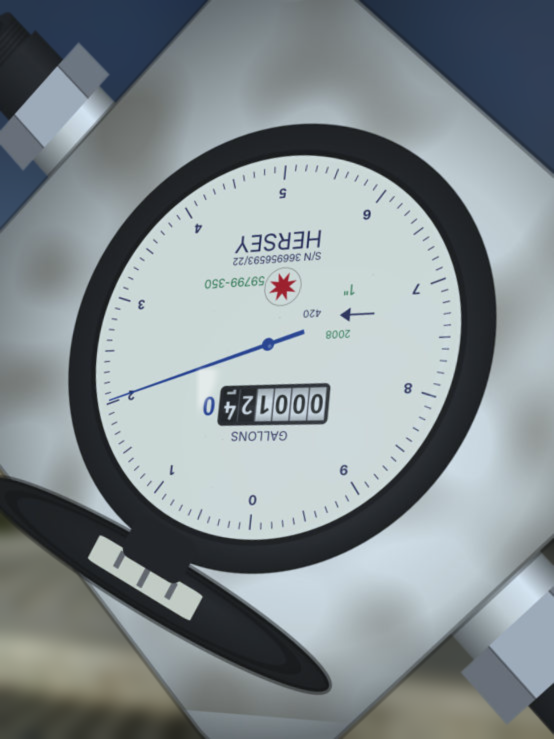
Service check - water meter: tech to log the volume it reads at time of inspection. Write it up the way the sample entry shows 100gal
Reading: 1242.0gal
